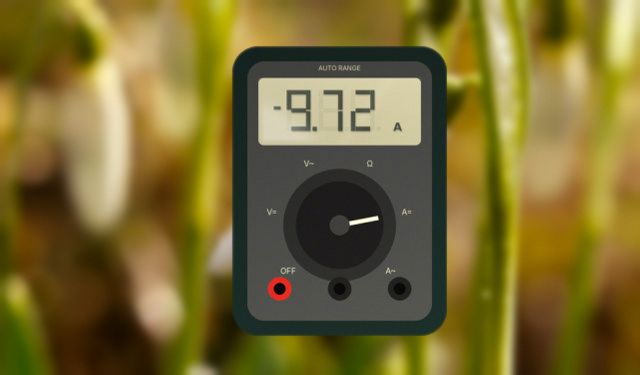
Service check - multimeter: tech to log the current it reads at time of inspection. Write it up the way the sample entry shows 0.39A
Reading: -9.72A
